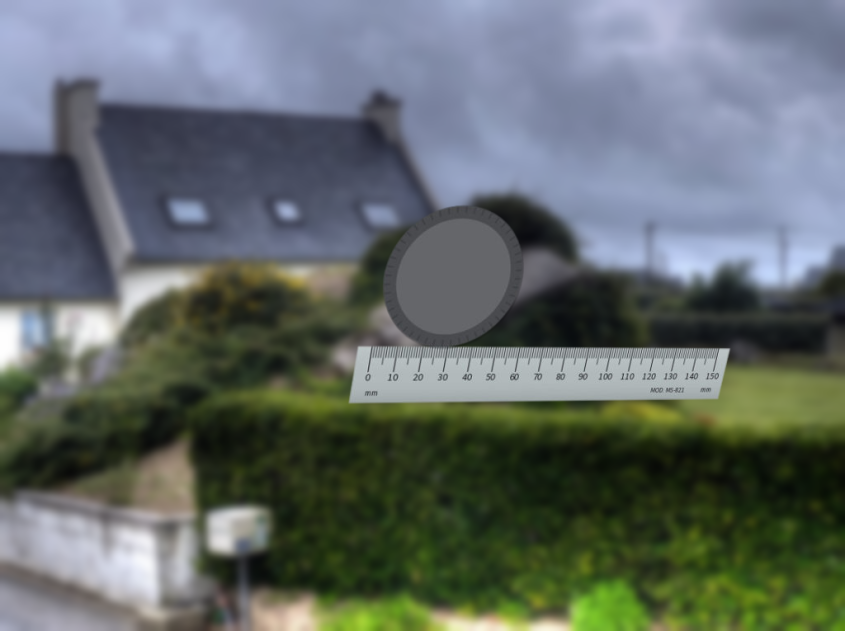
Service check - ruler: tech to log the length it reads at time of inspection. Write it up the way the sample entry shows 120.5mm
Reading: 55mm
